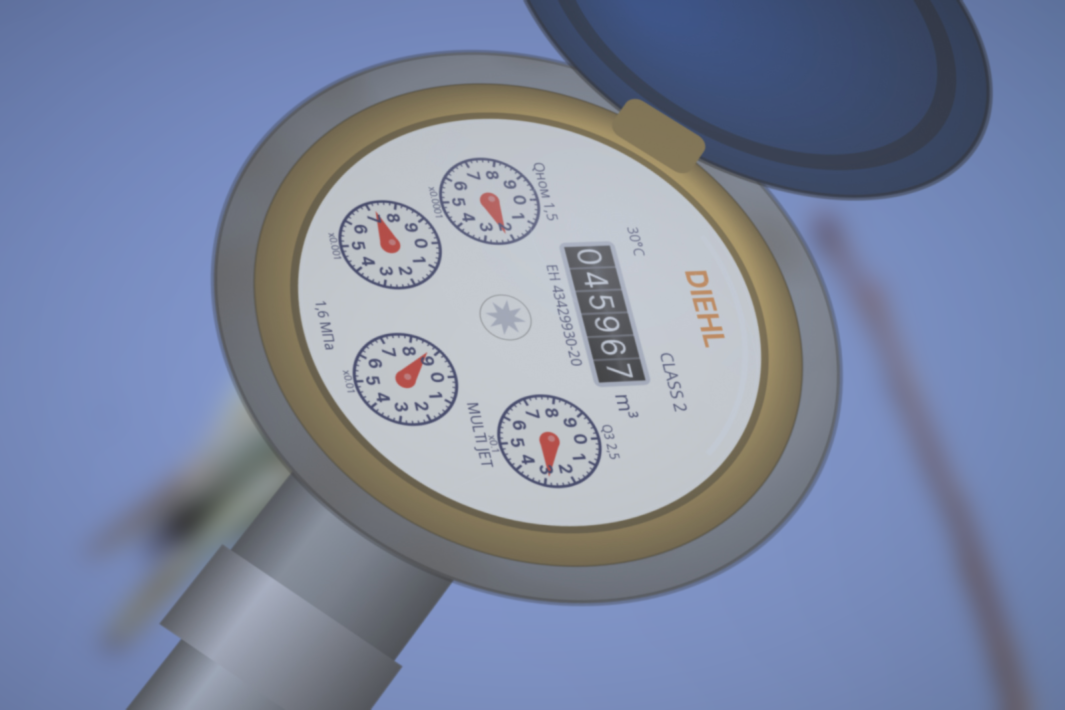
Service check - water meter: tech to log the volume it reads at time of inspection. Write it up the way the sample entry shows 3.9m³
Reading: 45967.2872m³
